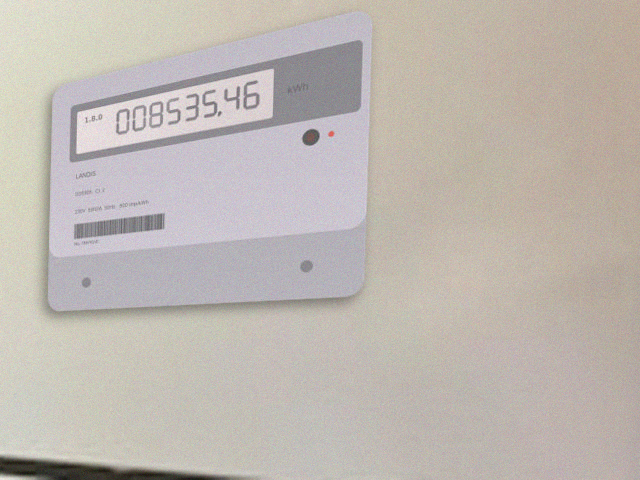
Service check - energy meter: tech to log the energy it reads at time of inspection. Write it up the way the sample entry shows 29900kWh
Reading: 8535.46kWh
